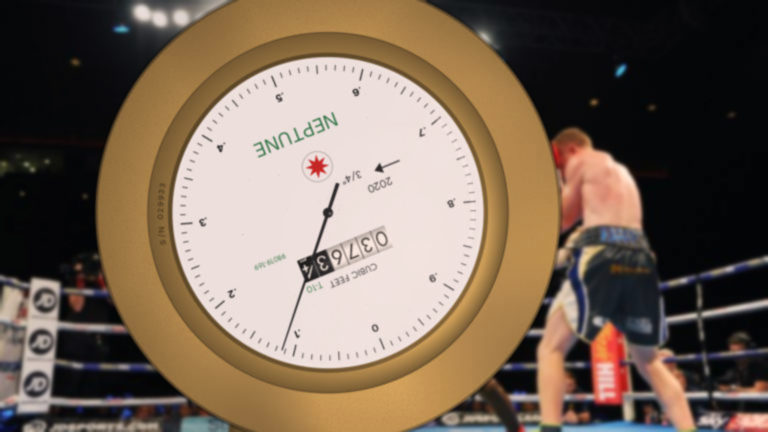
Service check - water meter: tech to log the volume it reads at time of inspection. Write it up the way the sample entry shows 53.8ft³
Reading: 37634.11ft³
